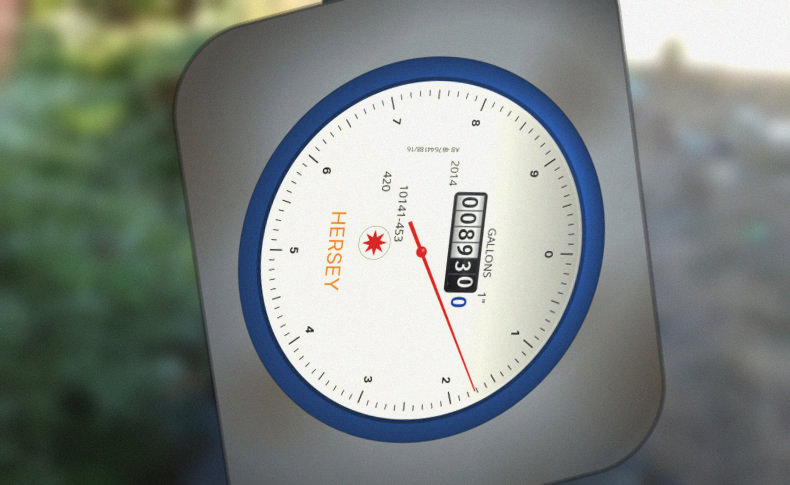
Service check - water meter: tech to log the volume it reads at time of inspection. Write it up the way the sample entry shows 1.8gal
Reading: 89301.7gal
